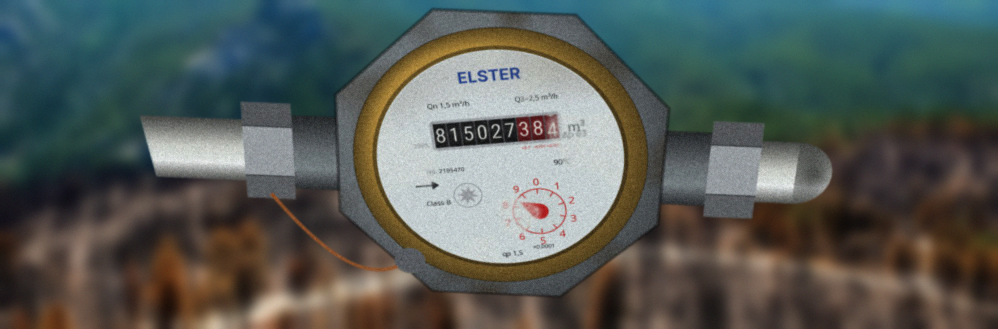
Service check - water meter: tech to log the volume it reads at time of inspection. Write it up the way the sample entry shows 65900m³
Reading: 815027.3838m³
